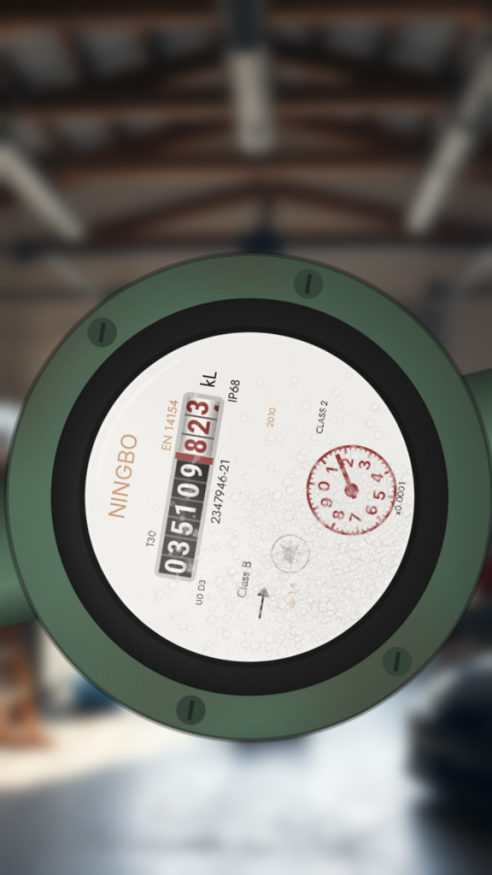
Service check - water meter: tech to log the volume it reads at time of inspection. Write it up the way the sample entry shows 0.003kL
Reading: 35109.8231kL
